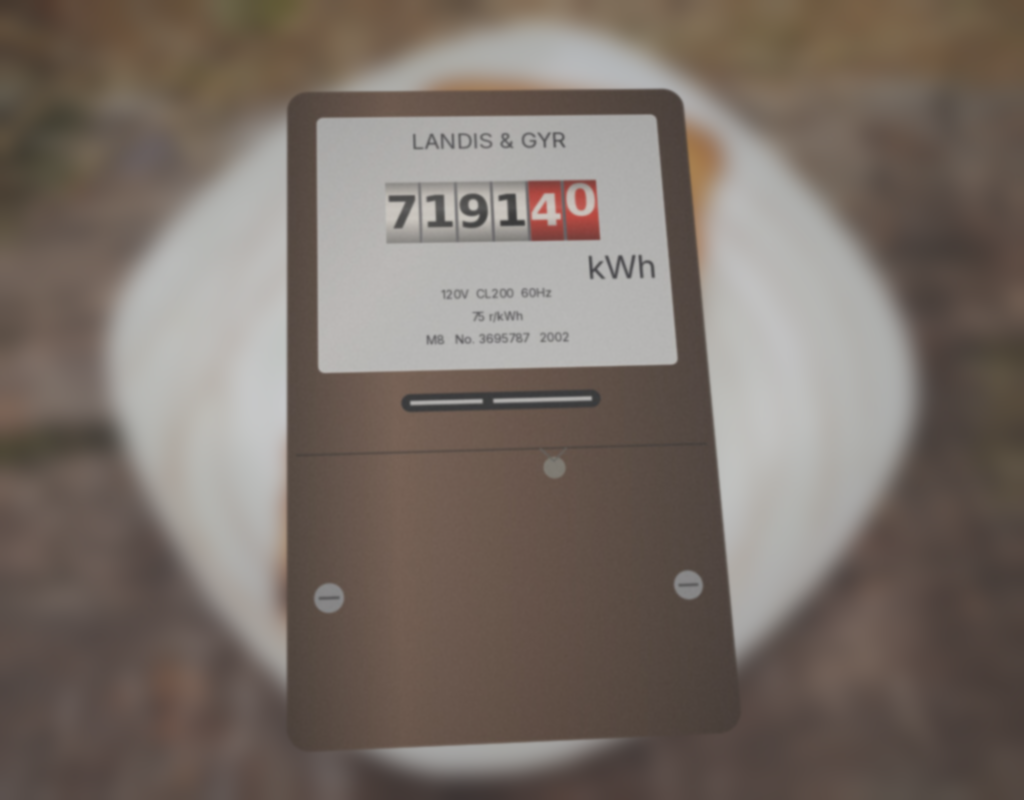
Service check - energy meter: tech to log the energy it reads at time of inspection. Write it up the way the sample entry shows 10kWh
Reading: 7191.40kWh
